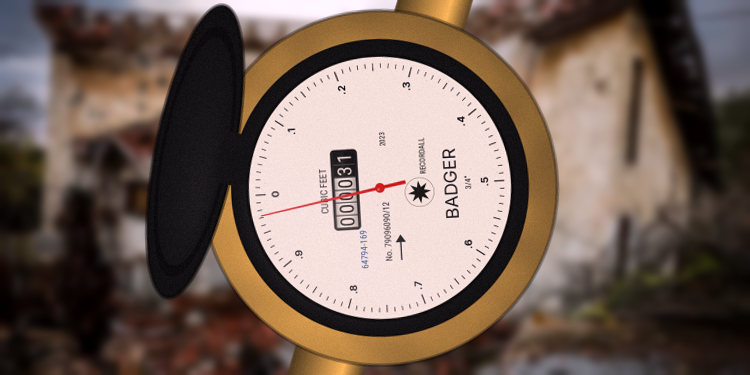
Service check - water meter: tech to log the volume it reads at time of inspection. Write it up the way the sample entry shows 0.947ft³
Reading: 30.97ft³
